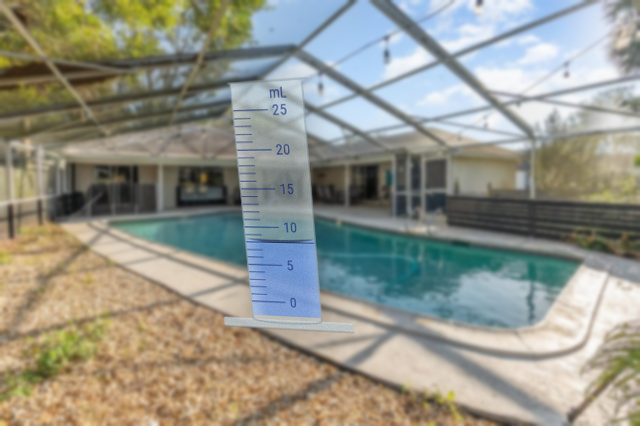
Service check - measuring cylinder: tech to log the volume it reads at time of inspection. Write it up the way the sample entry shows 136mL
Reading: 8mL
